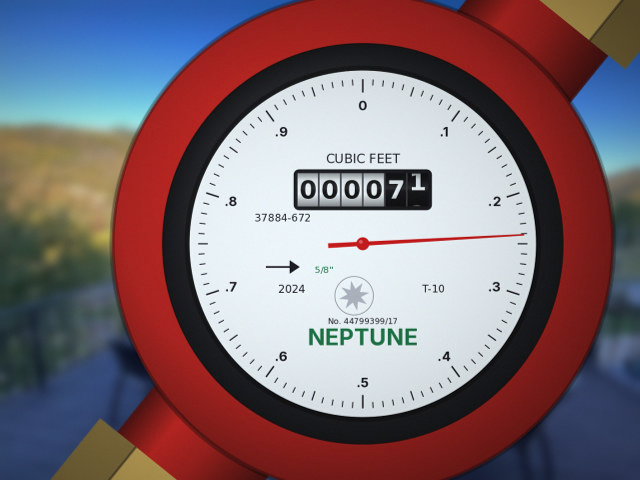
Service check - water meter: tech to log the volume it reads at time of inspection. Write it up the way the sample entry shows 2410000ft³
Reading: 71.24ft³
